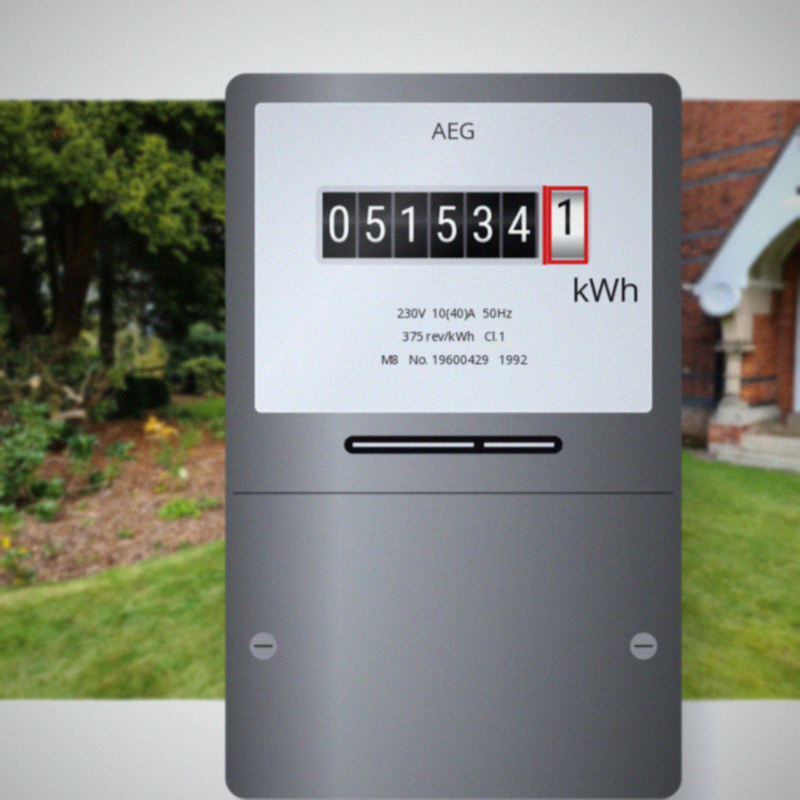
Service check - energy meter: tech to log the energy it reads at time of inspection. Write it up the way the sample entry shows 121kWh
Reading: 51534.1kWh
